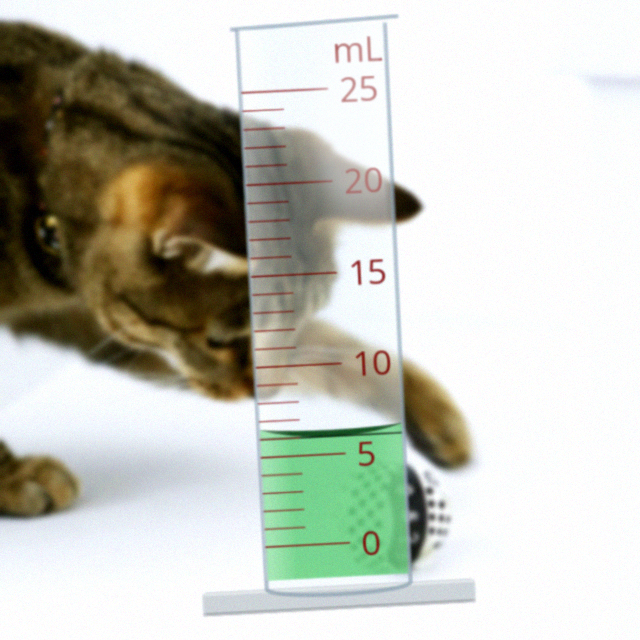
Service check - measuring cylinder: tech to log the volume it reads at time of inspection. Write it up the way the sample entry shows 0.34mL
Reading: 6mL
